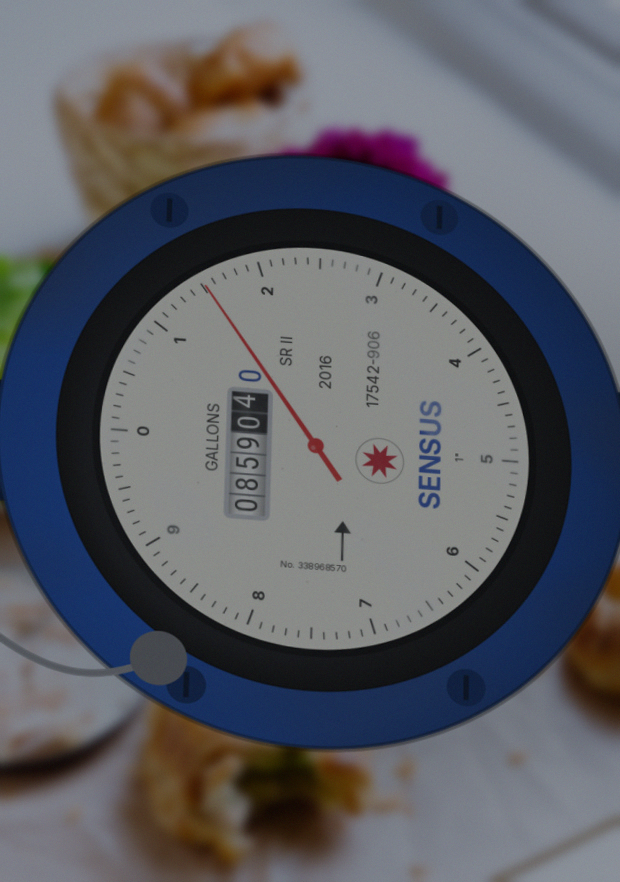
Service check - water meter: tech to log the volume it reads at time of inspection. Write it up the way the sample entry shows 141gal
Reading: 859041.5gal
